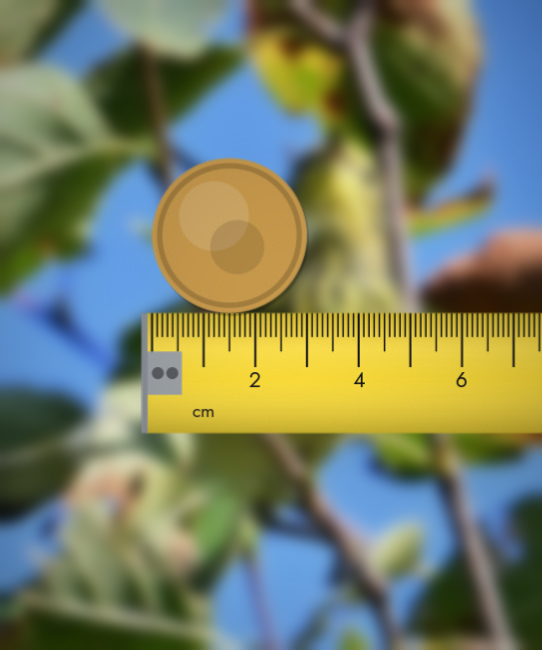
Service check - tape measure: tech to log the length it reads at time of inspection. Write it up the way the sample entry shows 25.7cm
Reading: 3cm
